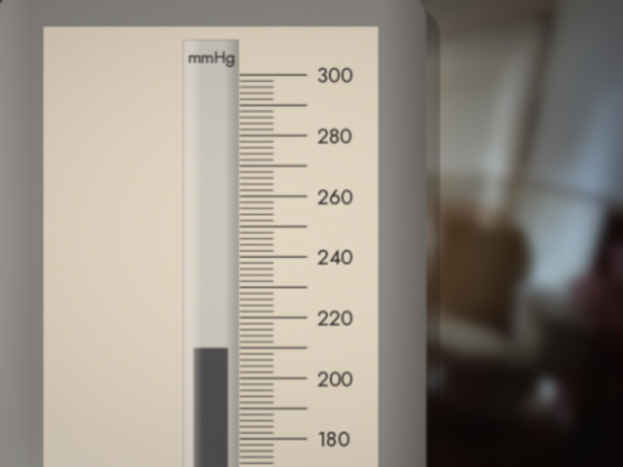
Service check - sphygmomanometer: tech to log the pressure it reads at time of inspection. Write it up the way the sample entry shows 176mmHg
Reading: 210mmHg
